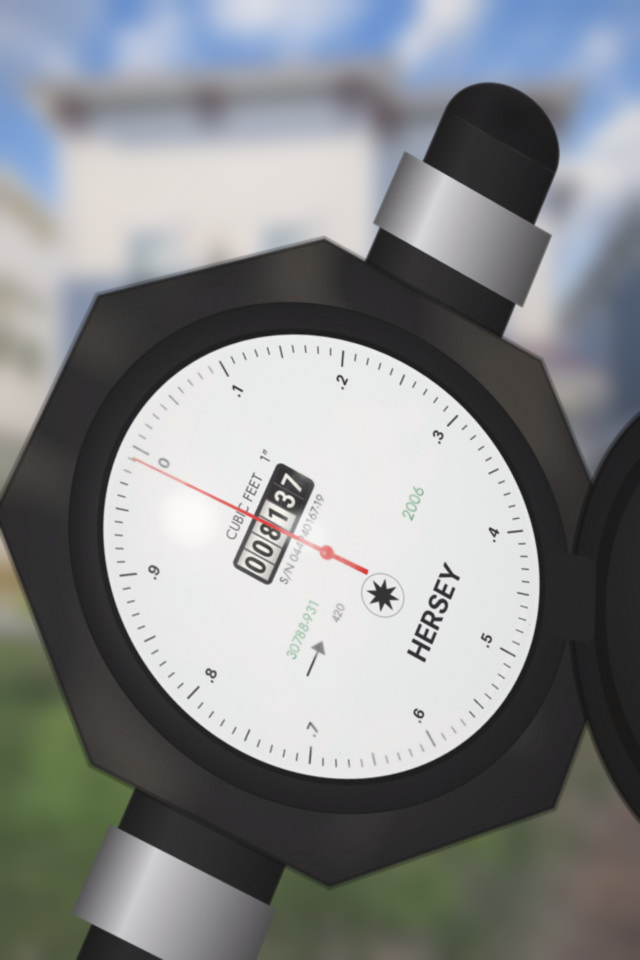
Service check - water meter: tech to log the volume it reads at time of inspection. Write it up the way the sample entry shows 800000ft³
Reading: 8136.99ft³
